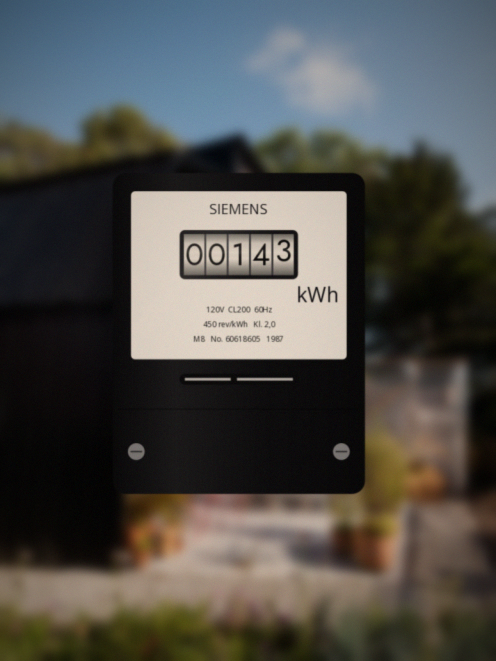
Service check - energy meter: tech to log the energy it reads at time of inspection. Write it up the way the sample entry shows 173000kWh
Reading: 143kWh
